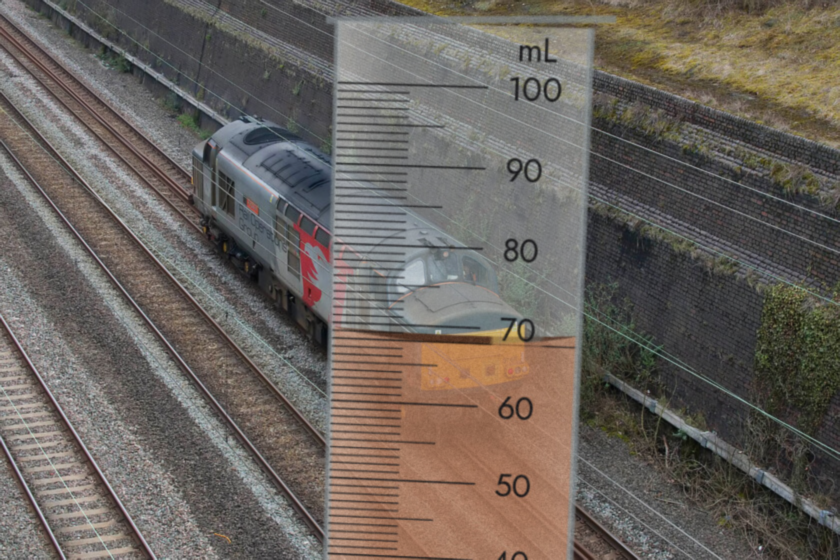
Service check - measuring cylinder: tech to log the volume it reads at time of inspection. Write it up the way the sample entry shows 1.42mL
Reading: 68mL
